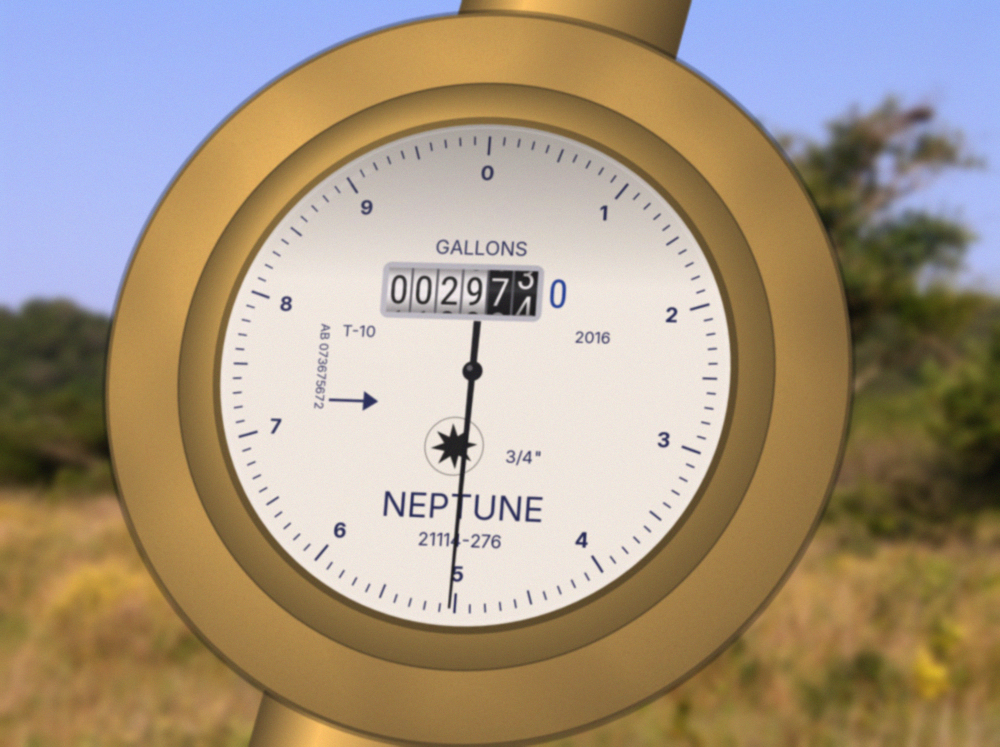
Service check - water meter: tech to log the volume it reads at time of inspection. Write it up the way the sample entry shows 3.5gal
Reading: 29735.0gal
